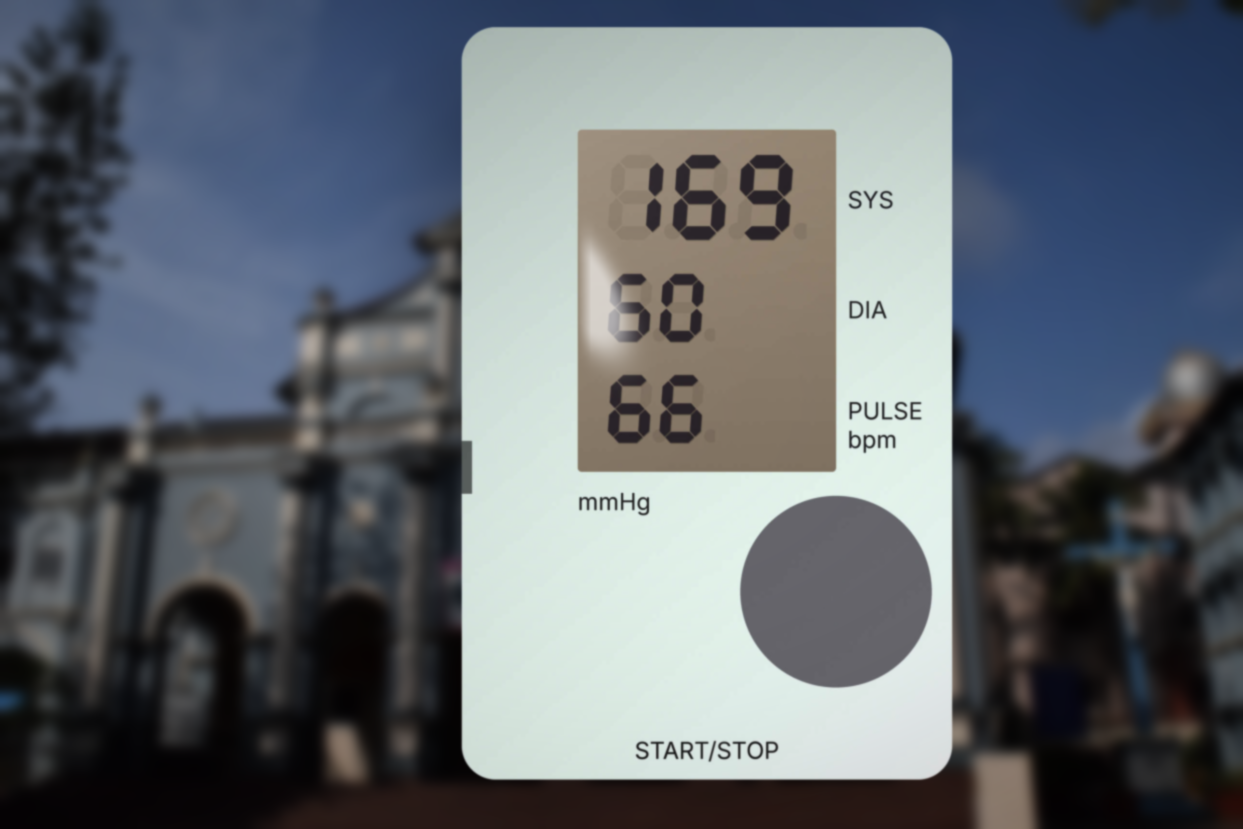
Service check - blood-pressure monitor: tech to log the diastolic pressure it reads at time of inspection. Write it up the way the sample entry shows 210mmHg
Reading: 60mmHg
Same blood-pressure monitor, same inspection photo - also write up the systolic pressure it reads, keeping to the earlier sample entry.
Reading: 169mmHg
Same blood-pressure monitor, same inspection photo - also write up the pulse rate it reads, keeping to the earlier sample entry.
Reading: 66bpm
